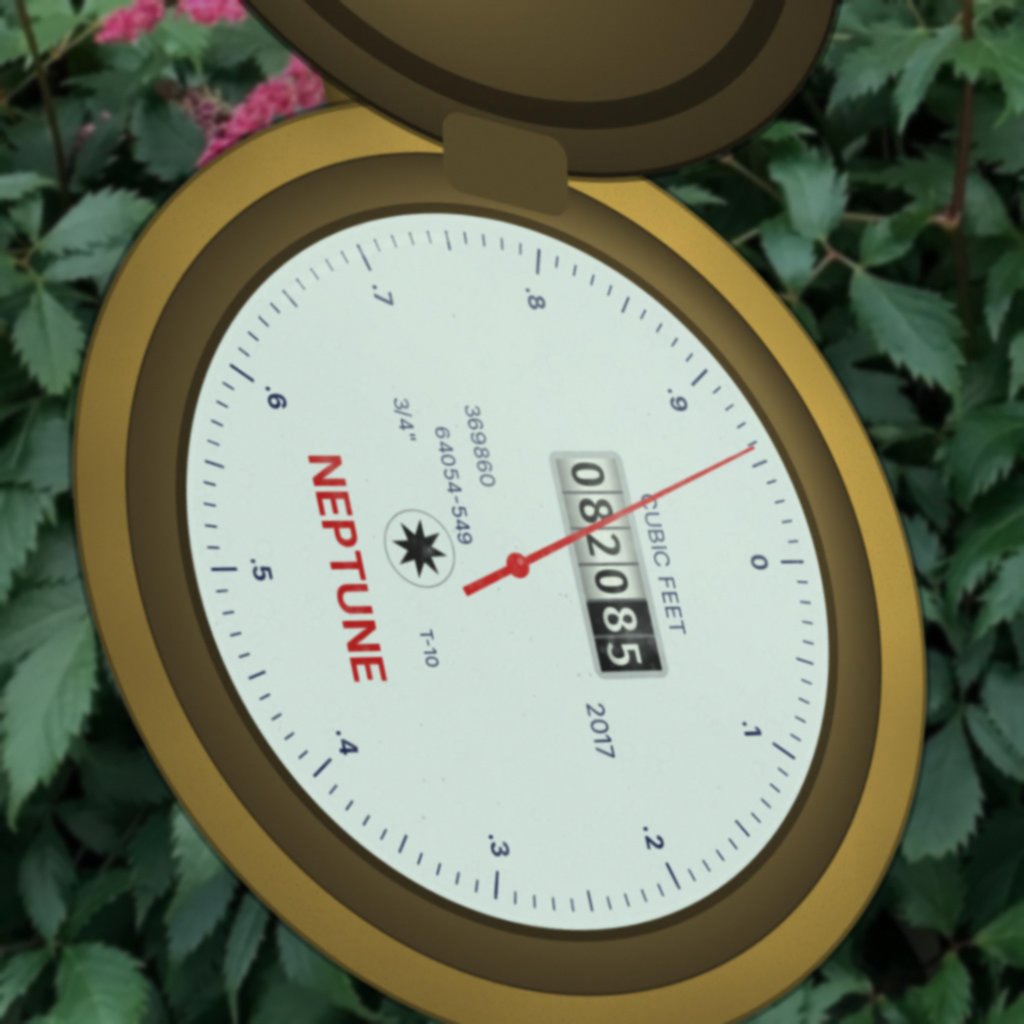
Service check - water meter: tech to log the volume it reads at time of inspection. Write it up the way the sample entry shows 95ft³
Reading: 82084.94ft³
